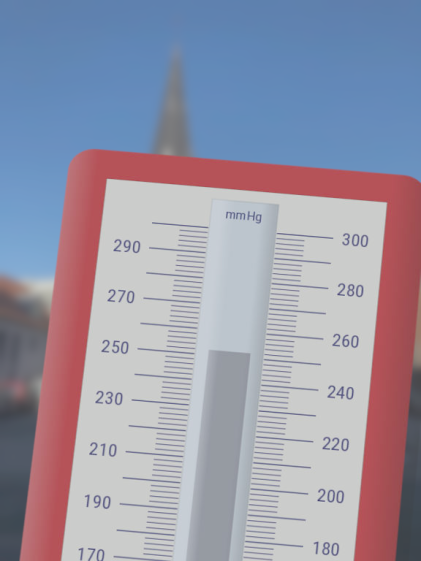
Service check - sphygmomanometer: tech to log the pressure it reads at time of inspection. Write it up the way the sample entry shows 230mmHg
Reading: 252mmHg
